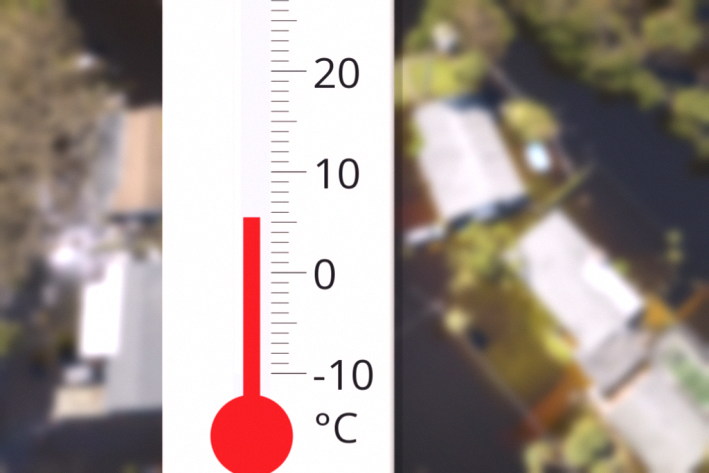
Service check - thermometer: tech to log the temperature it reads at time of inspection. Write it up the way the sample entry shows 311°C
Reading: 5.5°C
